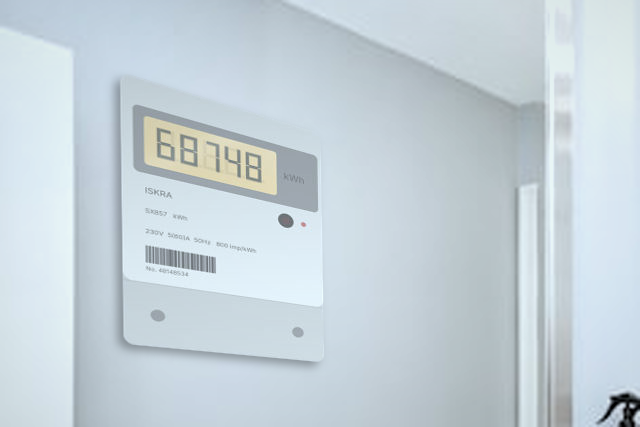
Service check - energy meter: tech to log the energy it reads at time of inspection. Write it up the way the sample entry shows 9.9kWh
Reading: 68748kWh
